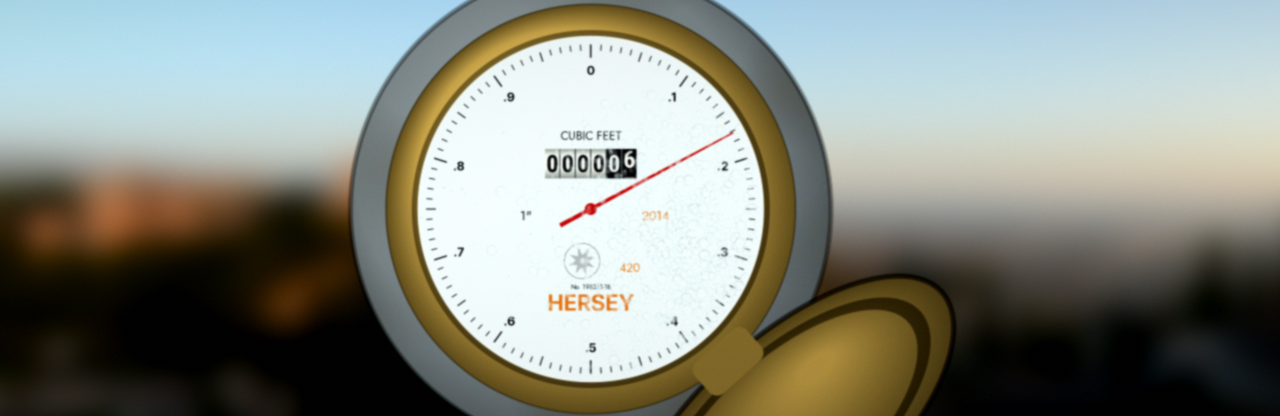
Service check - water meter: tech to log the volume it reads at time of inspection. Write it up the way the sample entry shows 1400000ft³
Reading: 6.17ft³
